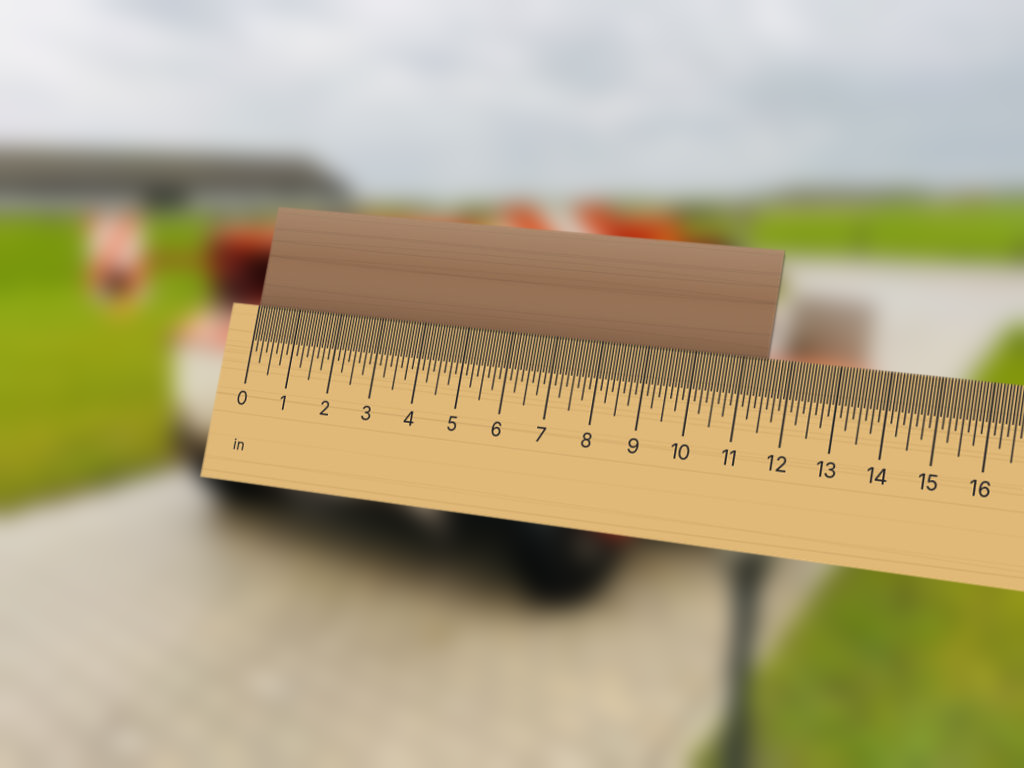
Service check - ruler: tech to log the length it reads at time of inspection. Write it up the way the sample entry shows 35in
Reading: 11.5in
